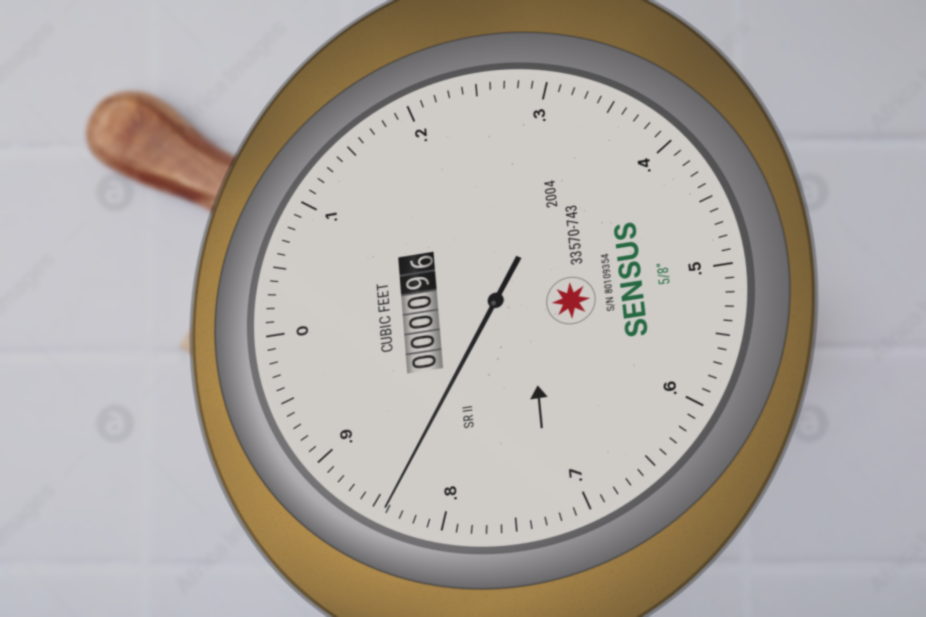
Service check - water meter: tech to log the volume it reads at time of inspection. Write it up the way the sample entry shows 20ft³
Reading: 95.84ft³
